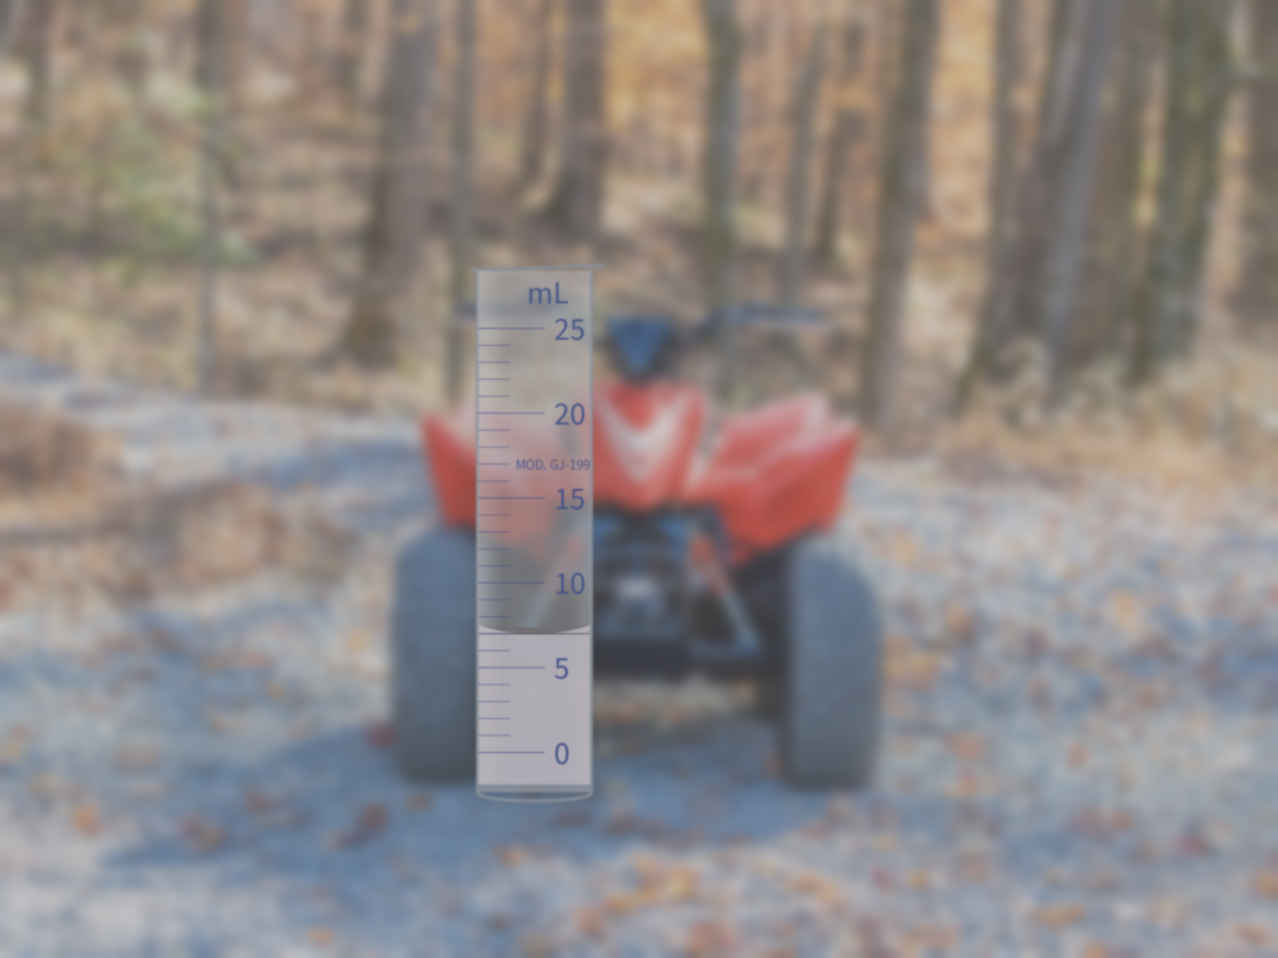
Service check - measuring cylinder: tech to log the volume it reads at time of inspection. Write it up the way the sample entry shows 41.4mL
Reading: 7mL
